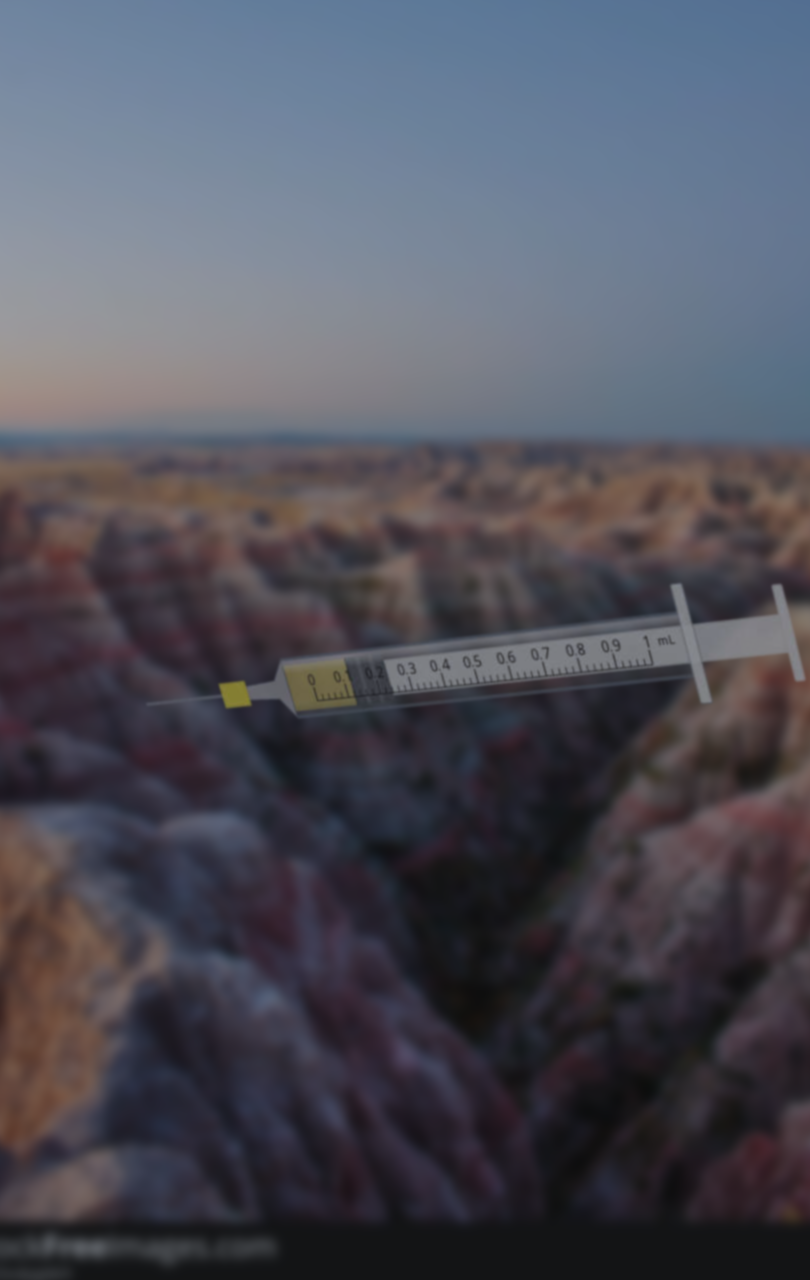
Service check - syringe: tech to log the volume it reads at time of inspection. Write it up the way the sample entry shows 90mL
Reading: 0.12mL
